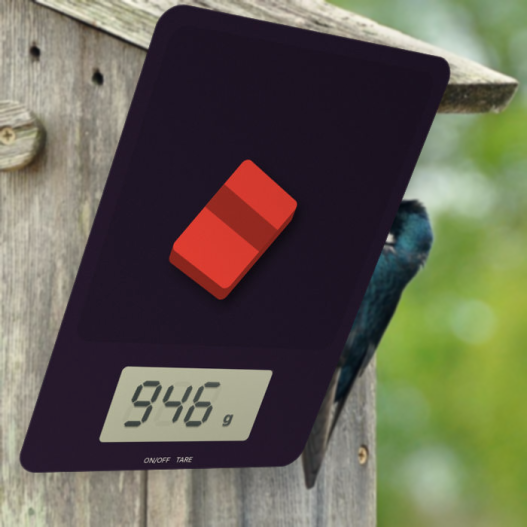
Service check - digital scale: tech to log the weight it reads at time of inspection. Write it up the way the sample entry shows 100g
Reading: 946g
